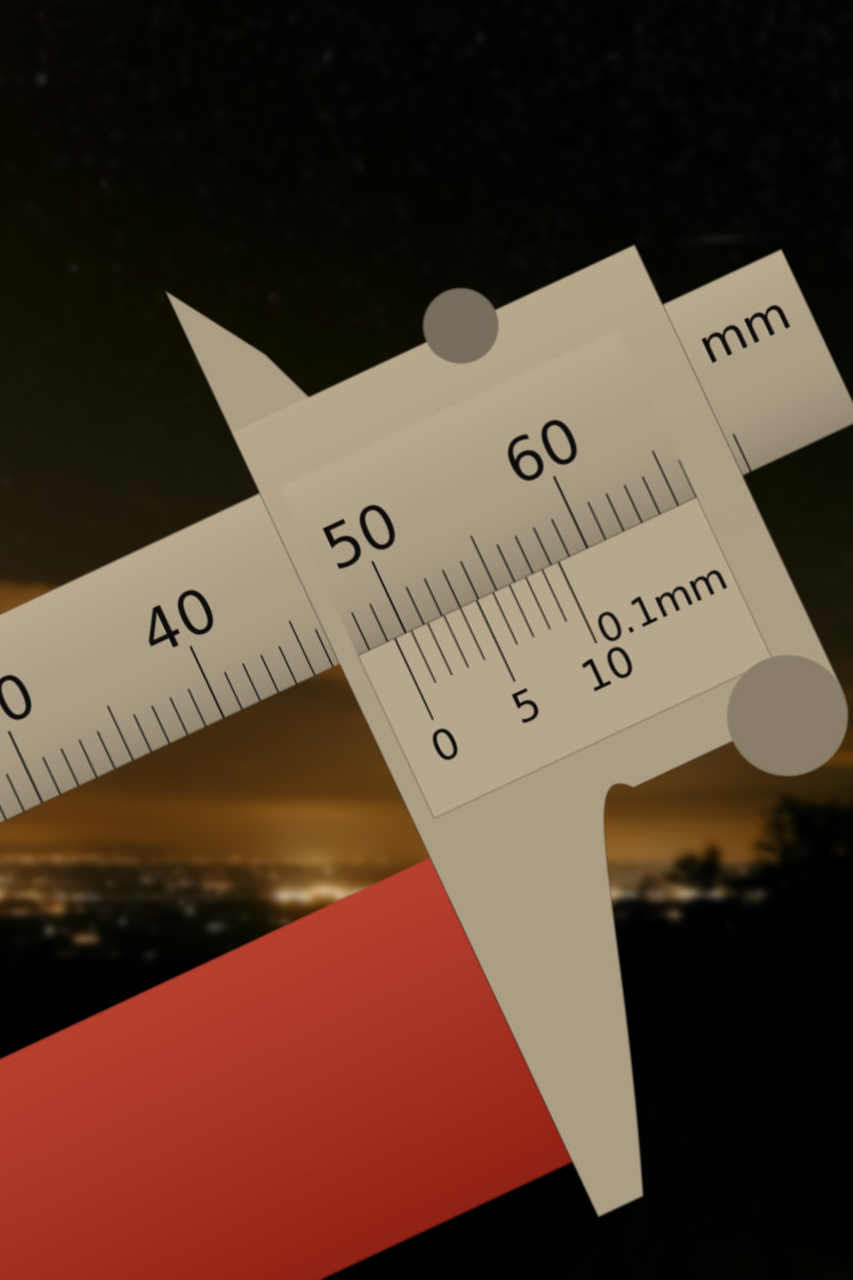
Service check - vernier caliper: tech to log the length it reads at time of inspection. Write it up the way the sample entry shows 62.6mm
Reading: 49.4mm
